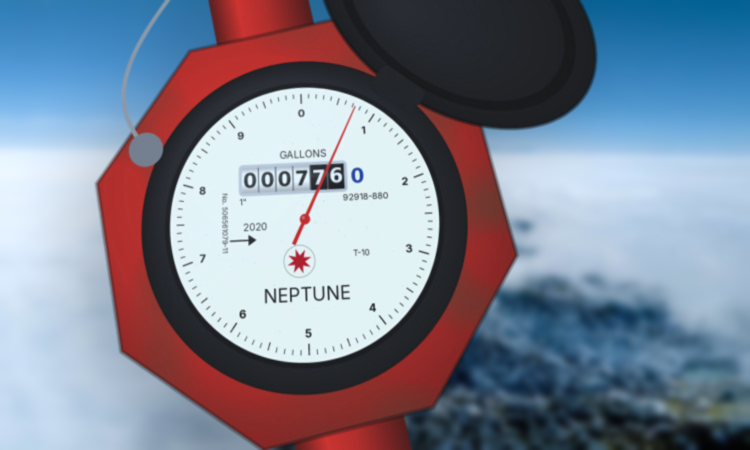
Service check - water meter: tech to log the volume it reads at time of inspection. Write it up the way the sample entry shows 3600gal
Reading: 7760.7gal
